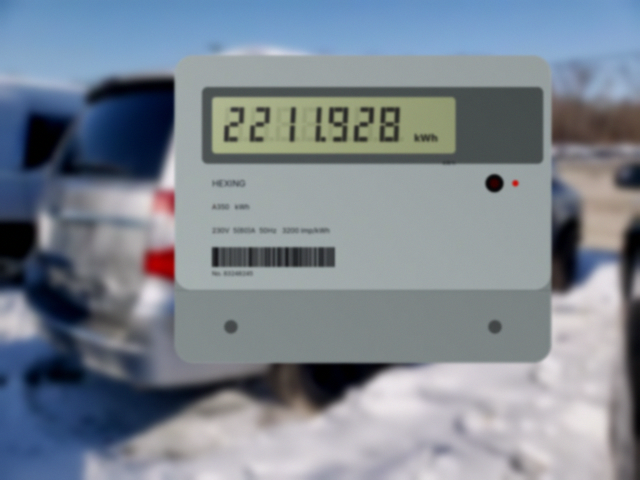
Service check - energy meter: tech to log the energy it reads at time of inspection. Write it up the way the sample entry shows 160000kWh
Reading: 2211.928kWh
